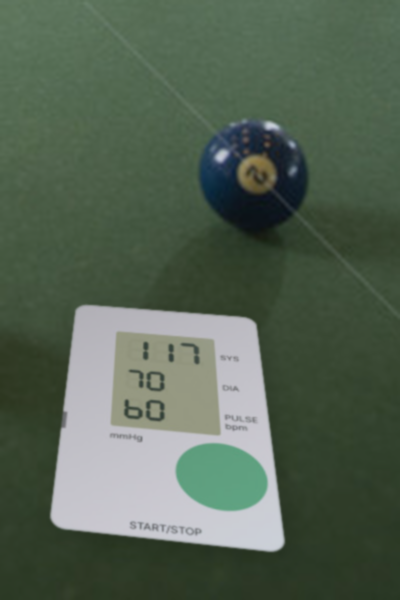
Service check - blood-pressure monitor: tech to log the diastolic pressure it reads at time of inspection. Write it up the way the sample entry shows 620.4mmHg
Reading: 70mmHg
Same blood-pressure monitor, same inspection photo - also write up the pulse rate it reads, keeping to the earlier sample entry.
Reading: 60bpm
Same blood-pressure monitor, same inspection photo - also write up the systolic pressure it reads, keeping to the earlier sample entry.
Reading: 117mmHg
